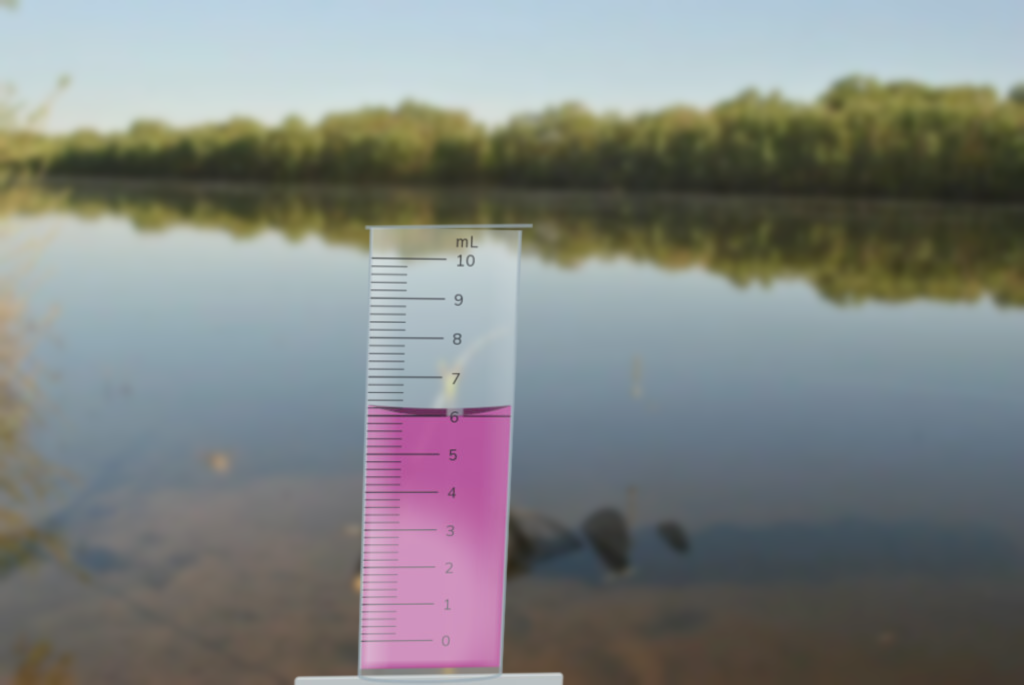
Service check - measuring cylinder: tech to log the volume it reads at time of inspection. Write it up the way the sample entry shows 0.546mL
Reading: 6mL
